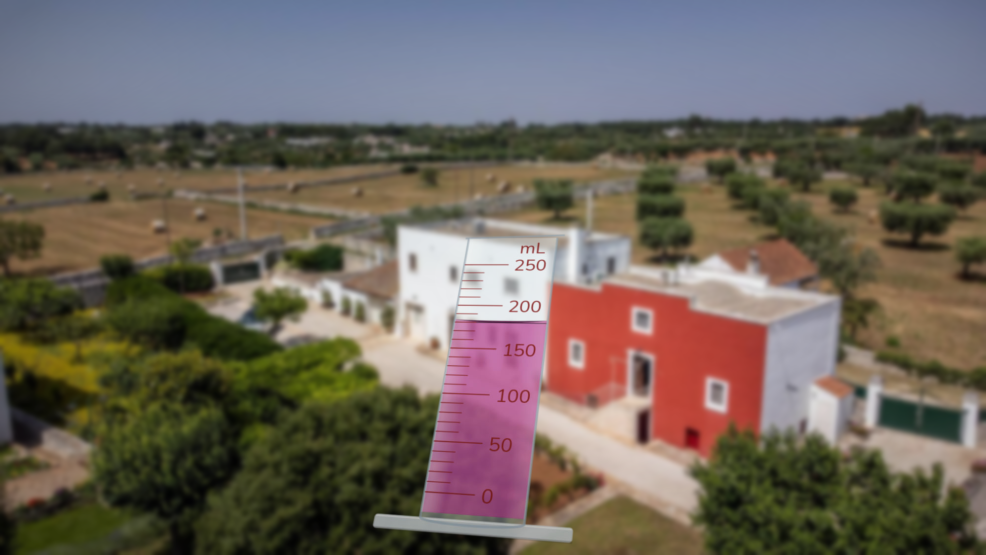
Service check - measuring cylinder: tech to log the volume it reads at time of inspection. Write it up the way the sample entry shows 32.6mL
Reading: 180mL
